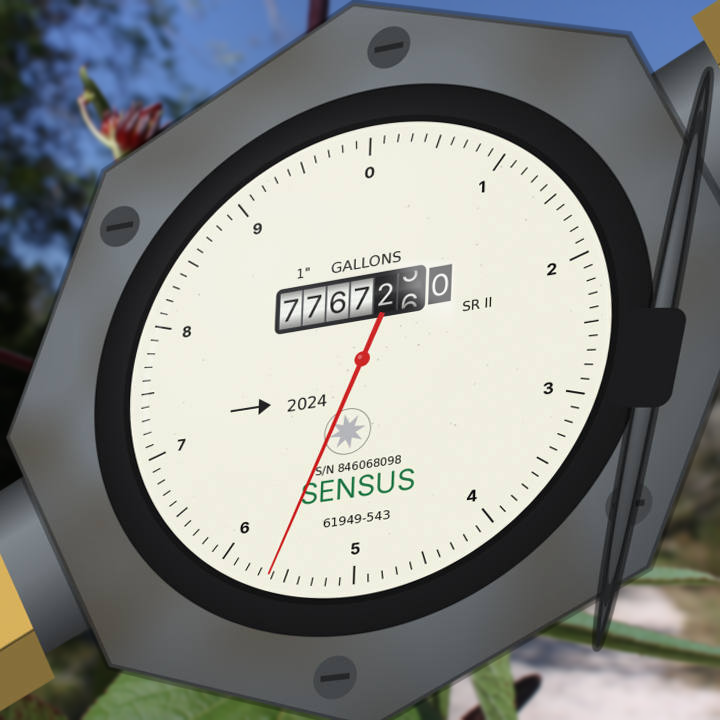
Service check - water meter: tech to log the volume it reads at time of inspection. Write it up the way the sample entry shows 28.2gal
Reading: 7767255.6gal
